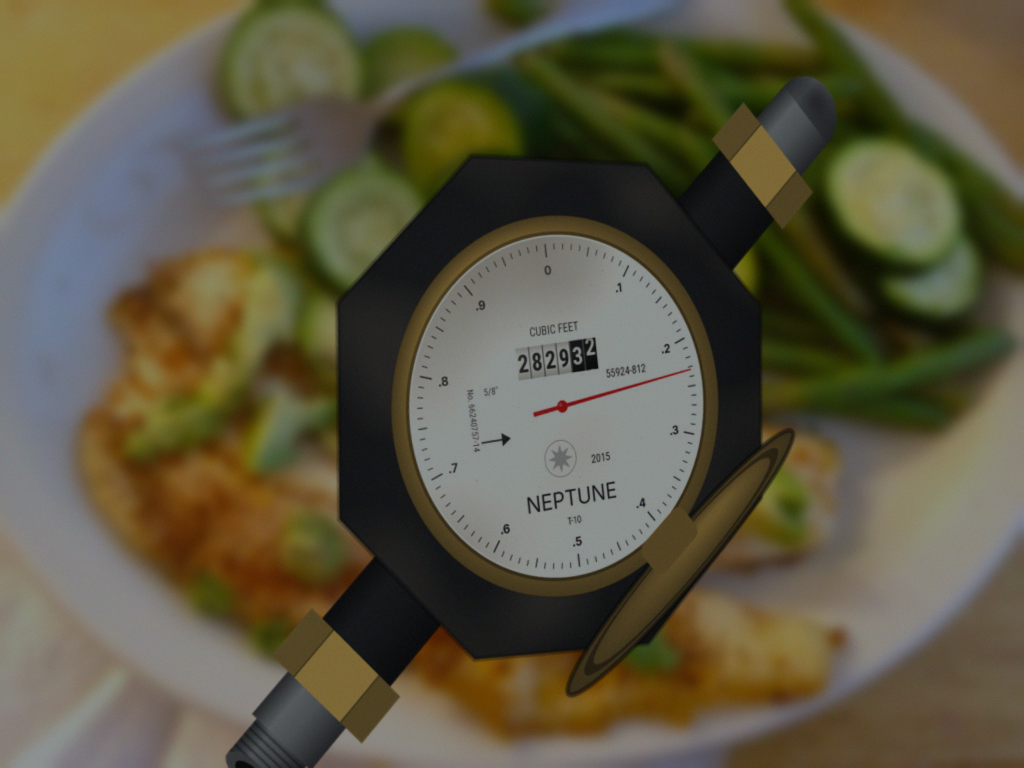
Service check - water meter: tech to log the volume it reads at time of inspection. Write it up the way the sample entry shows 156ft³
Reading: 282932.23ft³
